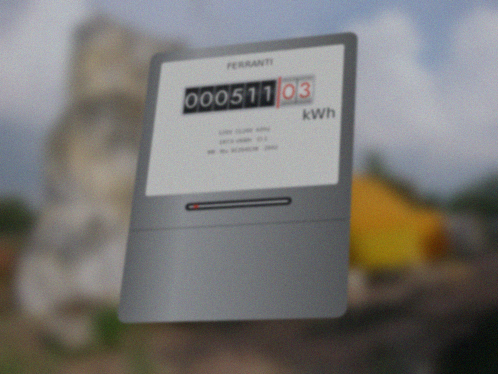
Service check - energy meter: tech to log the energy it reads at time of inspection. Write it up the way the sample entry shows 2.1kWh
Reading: 511.03kWh
